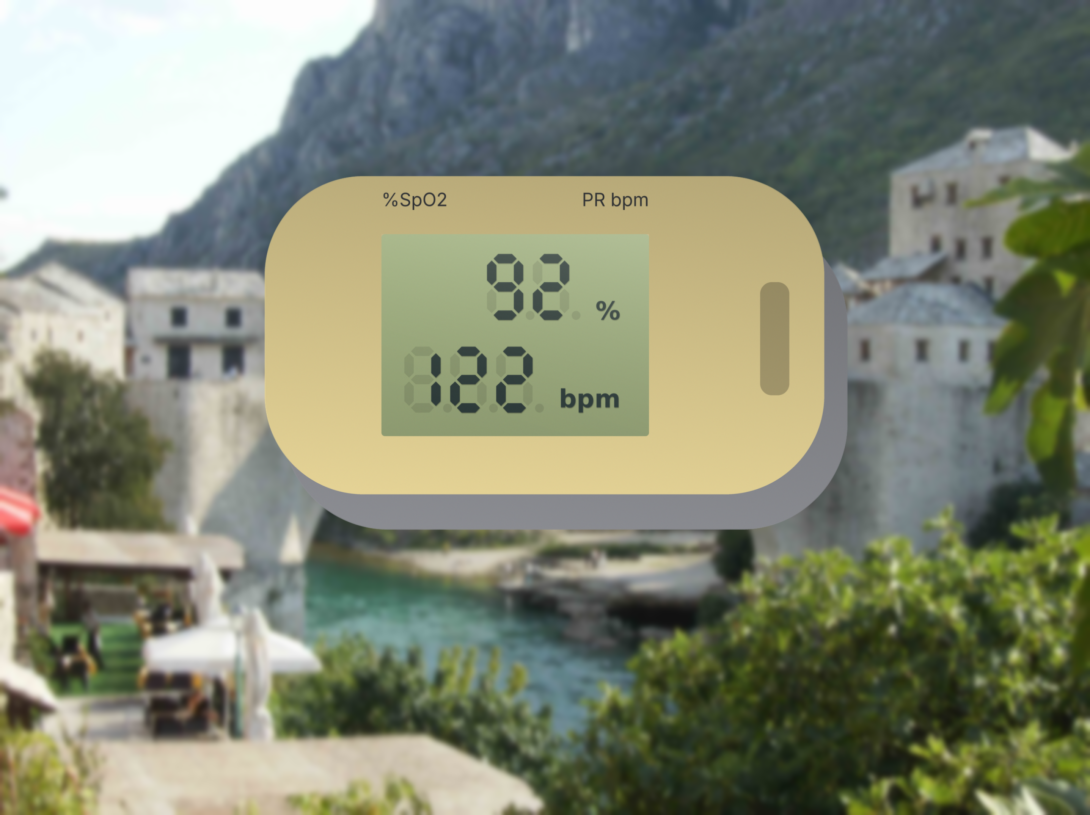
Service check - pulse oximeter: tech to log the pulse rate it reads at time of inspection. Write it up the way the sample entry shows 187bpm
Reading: 122bpm
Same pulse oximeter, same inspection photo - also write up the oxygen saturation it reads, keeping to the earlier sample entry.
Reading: 92%
